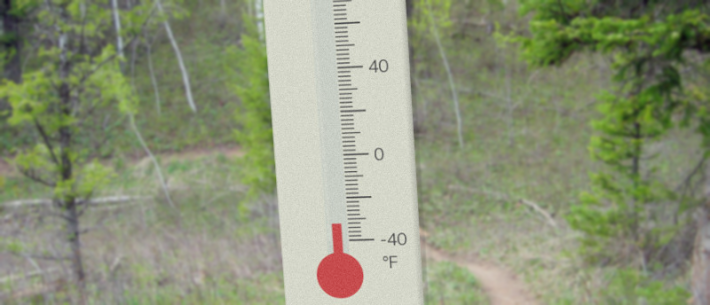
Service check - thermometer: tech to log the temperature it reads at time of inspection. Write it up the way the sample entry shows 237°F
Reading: -32°F
